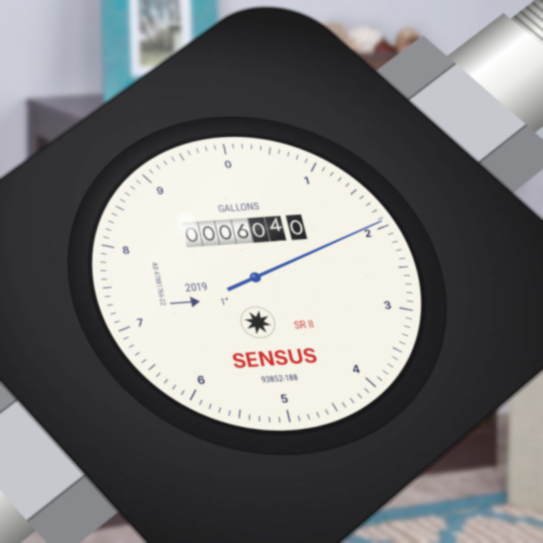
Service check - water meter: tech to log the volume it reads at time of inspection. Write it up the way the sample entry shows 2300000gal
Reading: 6041.9gal
